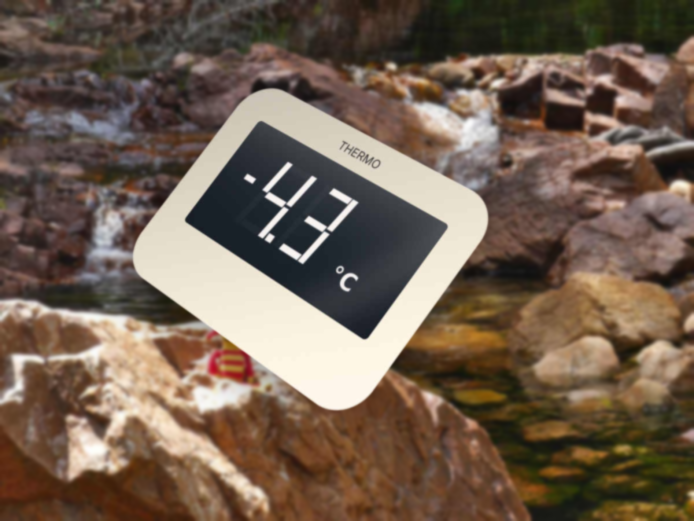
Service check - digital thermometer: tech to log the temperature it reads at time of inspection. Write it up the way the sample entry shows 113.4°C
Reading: -4.3°C
